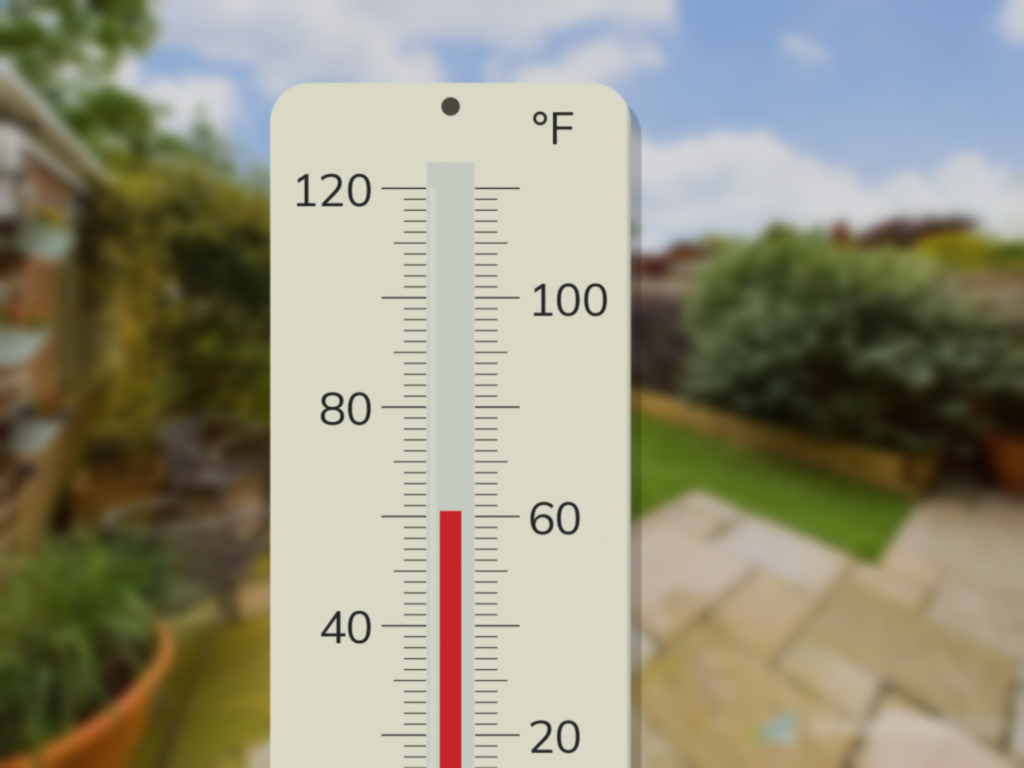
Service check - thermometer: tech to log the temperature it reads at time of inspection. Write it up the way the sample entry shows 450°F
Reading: 61°F
